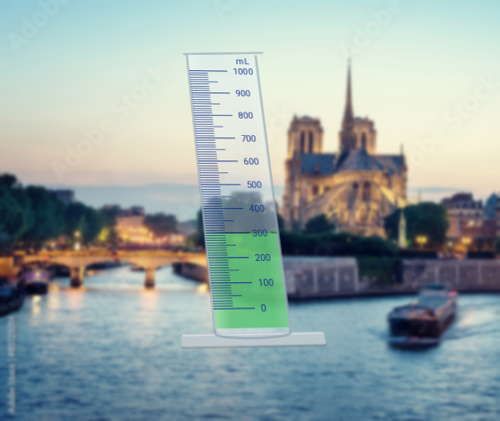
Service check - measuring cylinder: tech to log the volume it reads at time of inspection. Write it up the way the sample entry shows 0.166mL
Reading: 300mL
